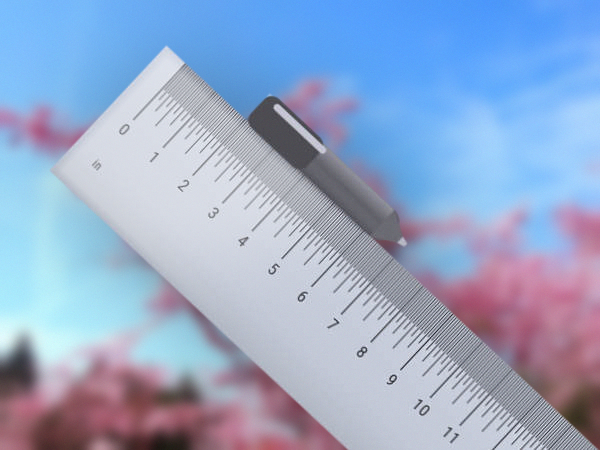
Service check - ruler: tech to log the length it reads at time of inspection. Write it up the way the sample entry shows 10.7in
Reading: 5in
